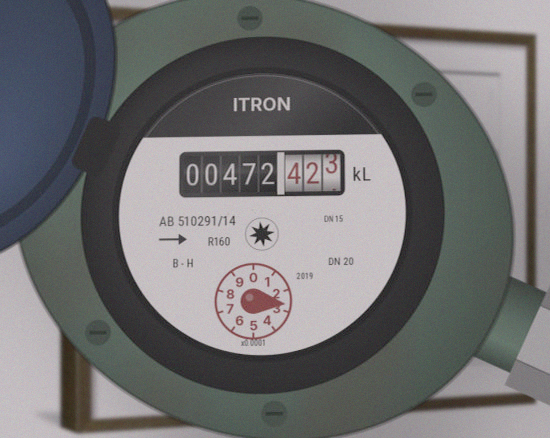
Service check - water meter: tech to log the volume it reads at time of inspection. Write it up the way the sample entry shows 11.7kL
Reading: 472.4232kL
